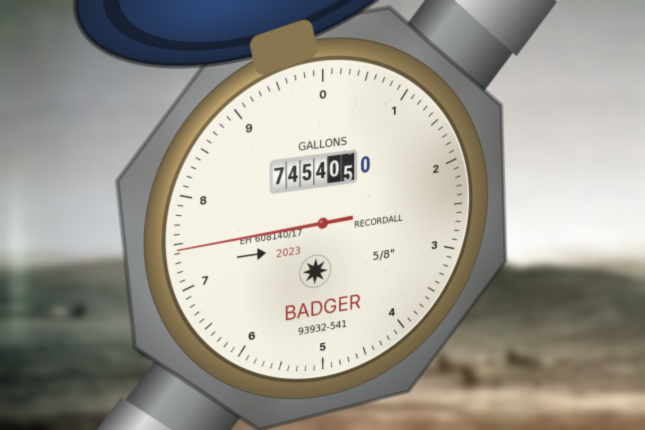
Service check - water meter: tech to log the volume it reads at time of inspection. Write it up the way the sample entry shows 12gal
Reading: 7454047.4gal
